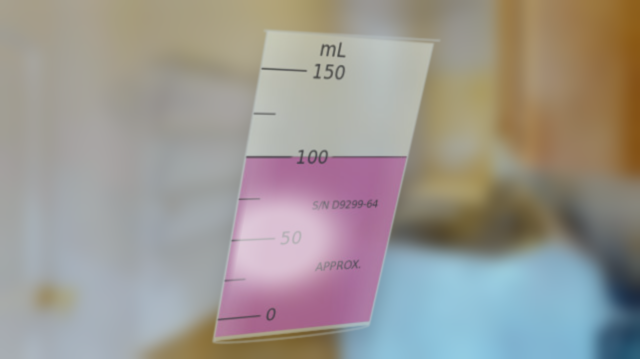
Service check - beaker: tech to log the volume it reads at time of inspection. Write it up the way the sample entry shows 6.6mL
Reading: 100mL
